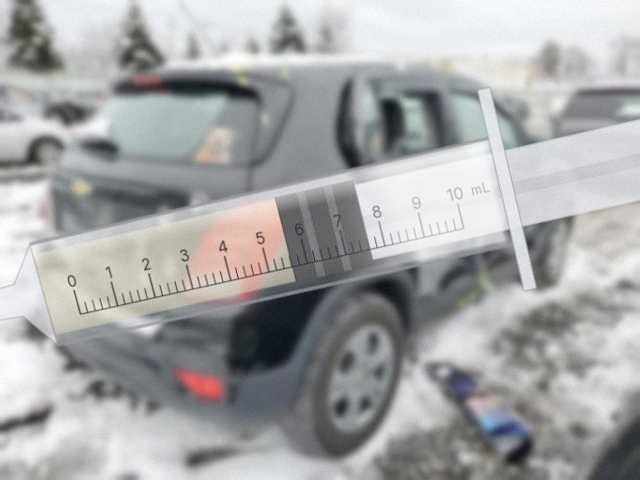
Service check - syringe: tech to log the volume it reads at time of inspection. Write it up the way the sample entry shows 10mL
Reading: 5.6mL
